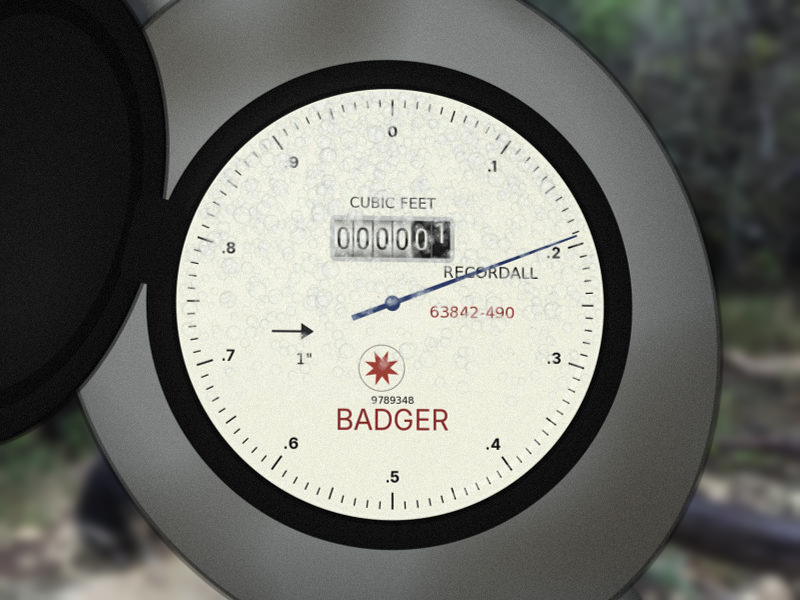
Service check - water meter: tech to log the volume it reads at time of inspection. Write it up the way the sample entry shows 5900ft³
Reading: 1.19ft³
